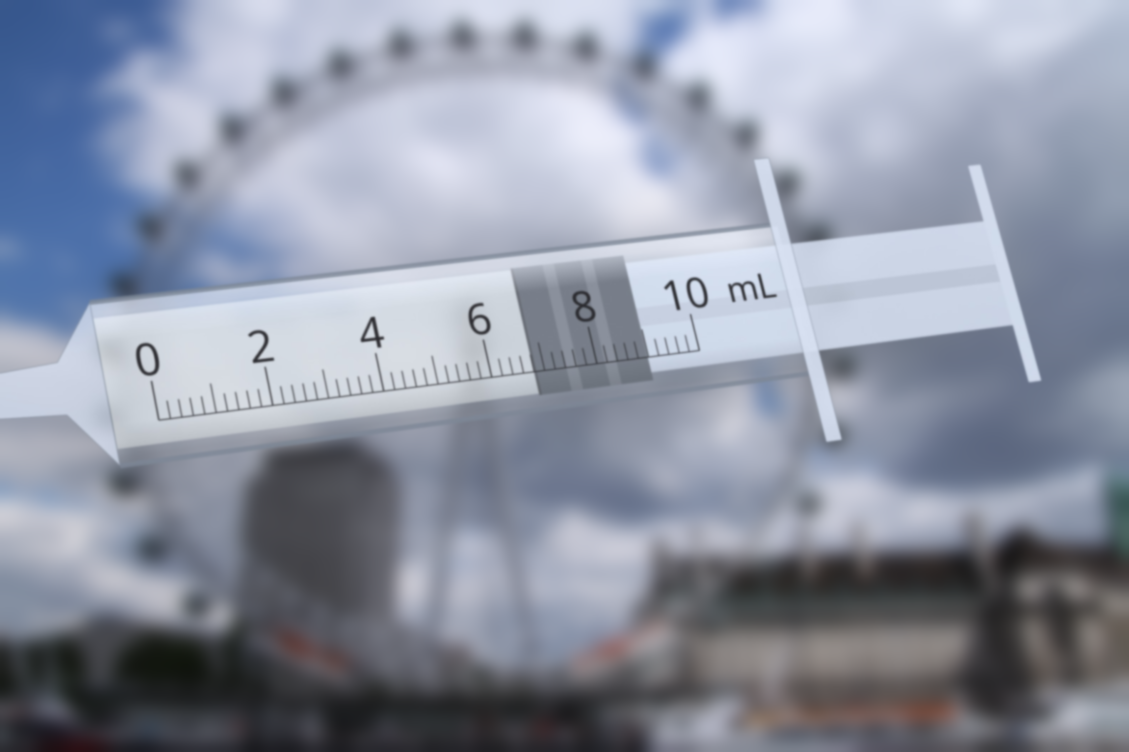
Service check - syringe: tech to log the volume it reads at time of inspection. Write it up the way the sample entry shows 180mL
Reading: 6.8mL
